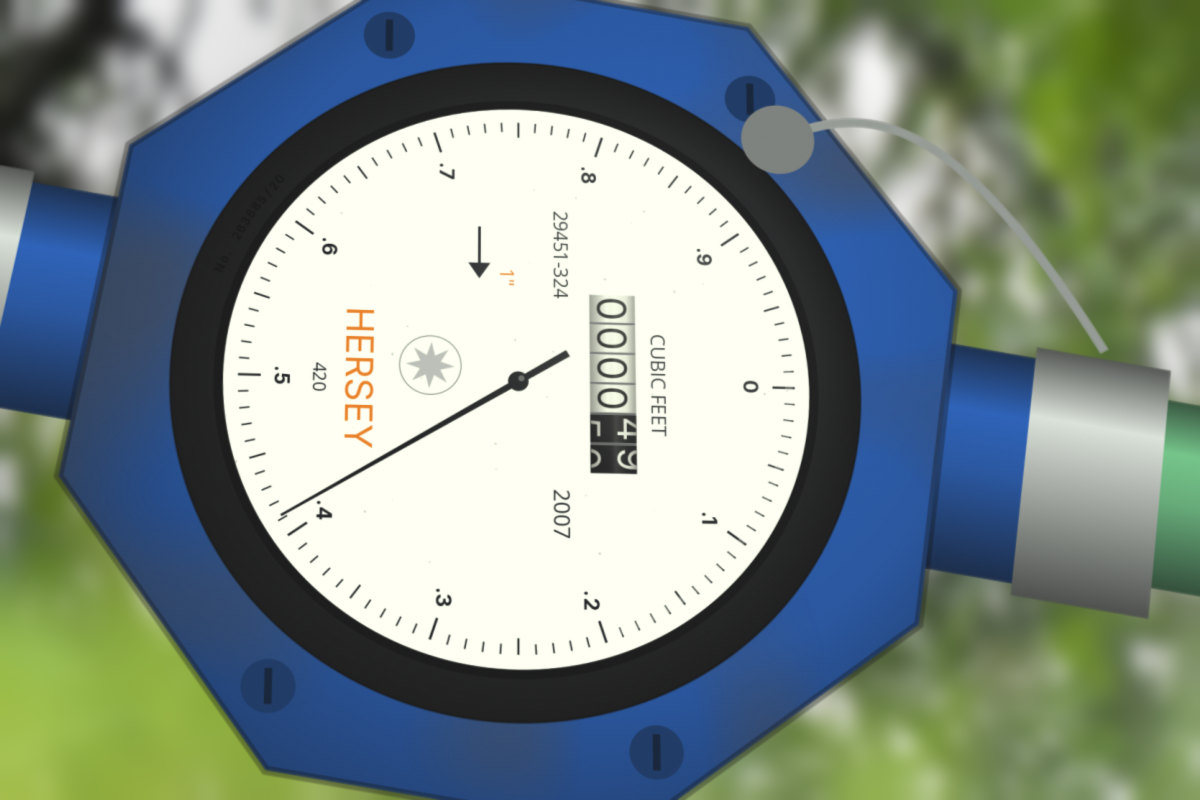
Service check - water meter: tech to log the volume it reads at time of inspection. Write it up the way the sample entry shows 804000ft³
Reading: 49.41ft³
